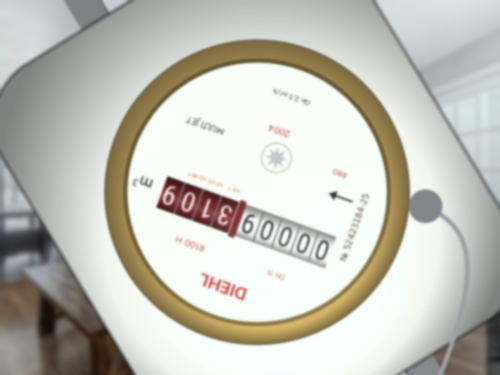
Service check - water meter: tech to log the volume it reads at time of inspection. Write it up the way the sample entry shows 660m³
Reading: 9.3109m³
